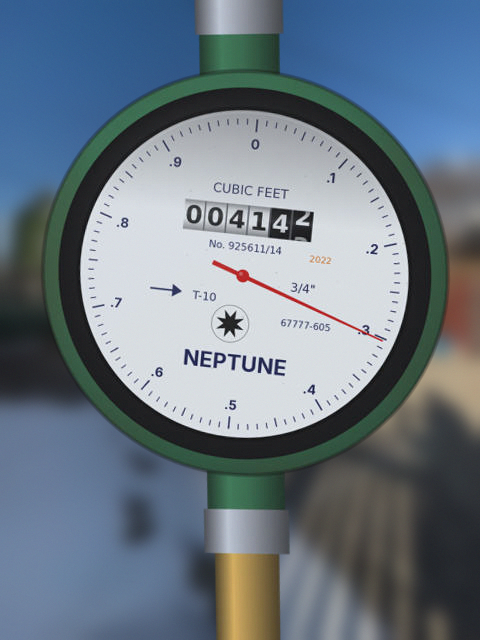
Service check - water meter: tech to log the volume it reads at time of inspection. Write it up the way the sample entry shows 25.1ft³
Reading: 4142.30ft³
